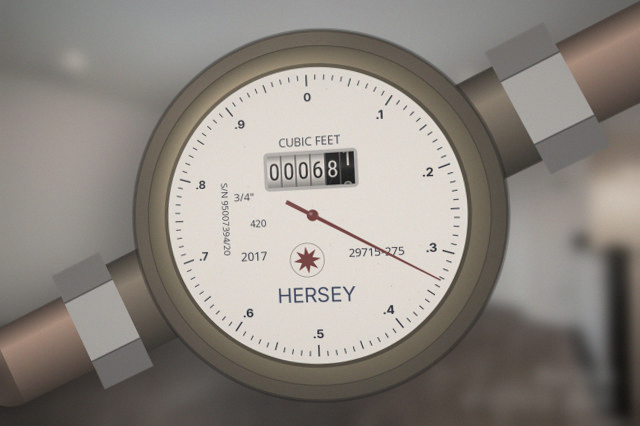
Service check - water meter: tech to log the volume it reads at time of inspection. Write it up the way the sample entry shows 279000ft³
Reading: 681.33ft³
